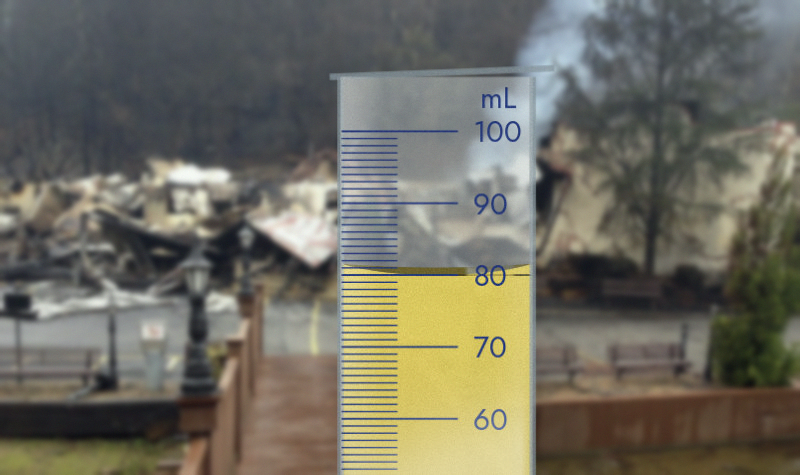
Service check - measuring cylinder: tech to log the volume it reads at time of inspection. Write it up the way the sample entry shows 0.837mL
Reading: 80mL
